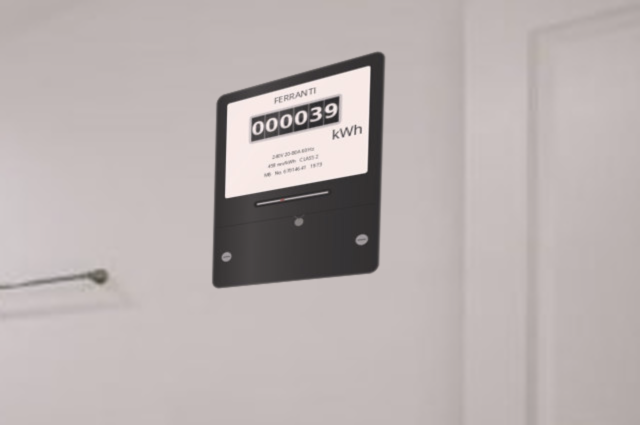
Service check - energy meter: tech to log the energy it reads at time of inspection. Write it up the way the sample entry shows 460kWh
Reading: 39kWh
